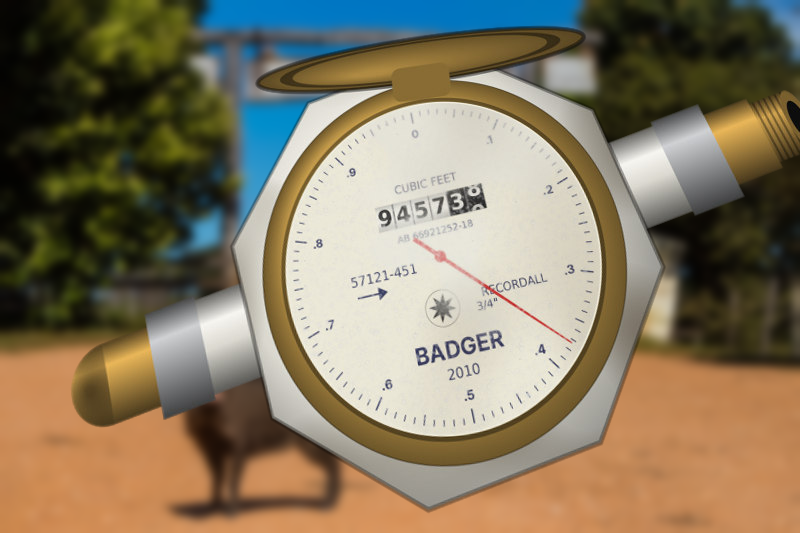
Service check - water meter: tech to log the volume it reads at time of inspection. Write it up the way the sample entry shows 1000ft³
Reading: 945738.37ft³
